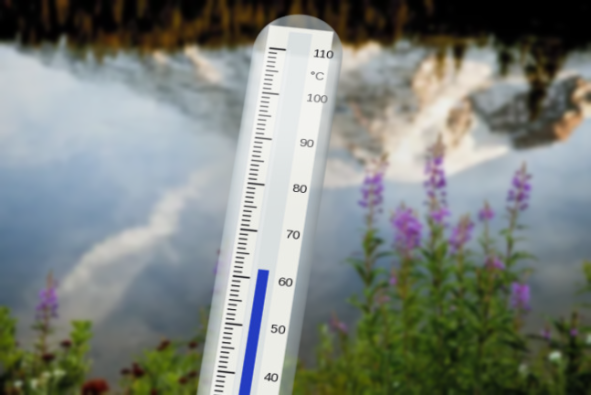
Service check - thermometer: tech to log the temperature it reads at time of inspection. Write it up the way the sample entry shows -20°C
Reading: 62°C
